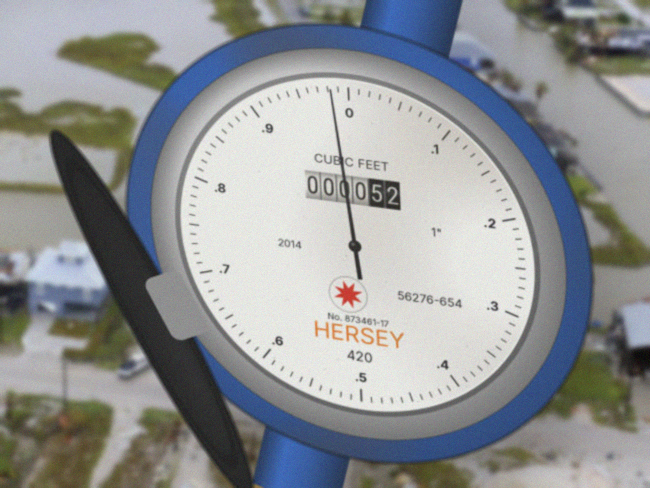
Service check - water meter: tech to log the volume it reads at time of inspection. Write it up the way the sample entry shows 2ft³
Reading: 51.98ft³
